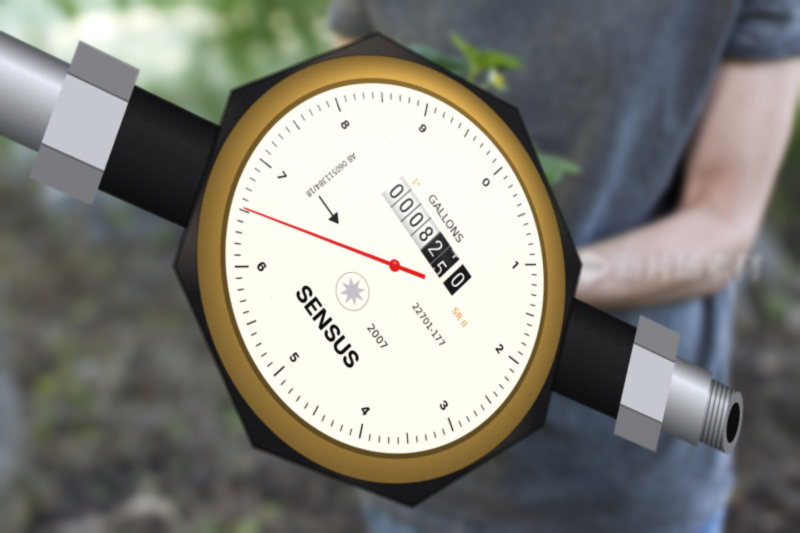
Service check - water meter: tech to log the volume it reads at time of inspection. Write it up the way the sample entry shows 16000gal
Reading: 8246.5gal
